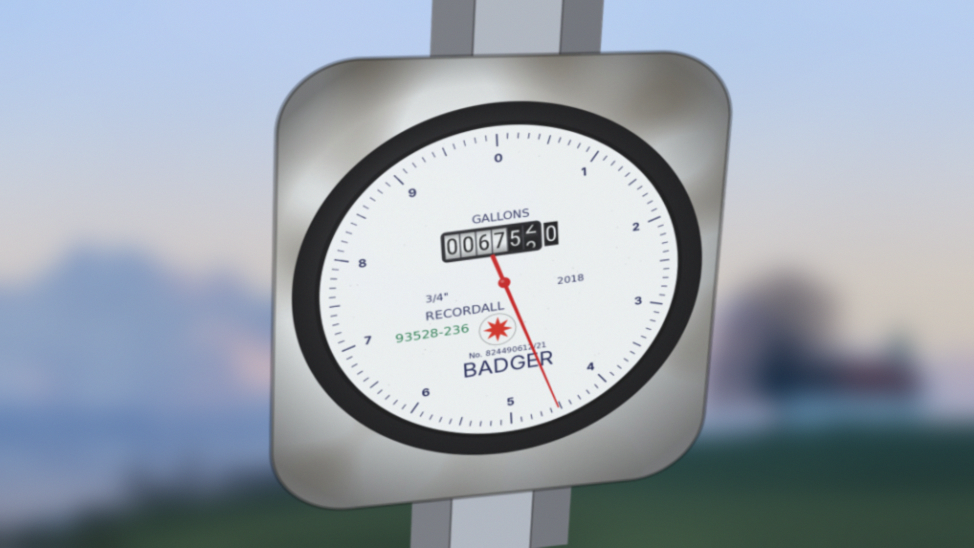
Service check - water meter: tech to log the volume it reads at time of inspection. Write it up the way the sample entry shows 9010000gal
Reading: 67524.5gal
